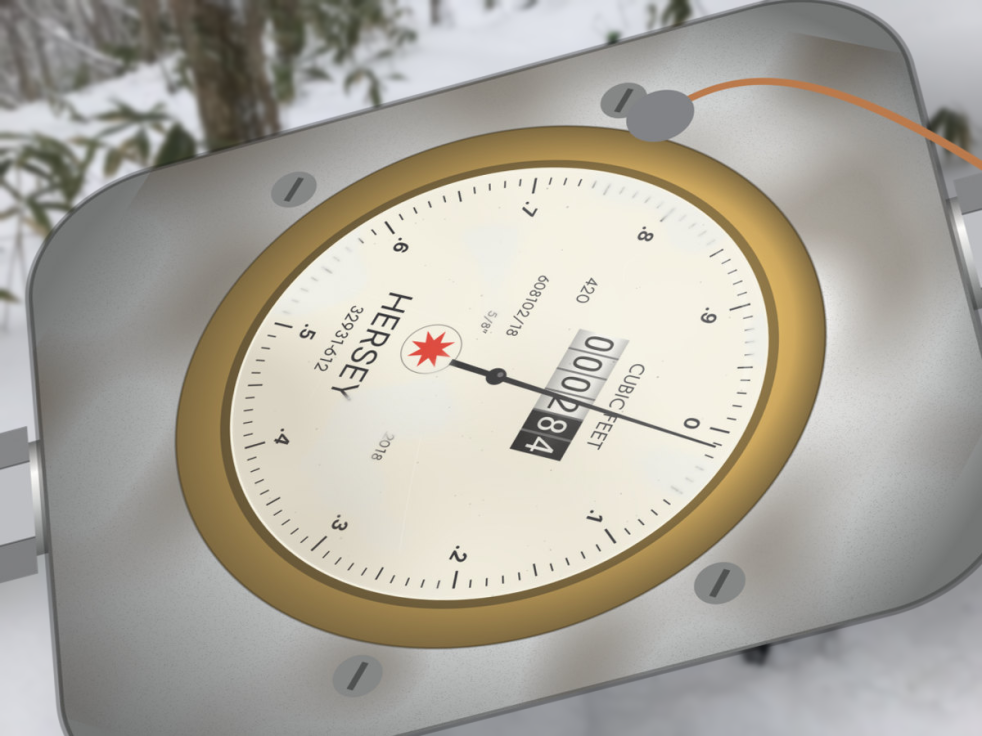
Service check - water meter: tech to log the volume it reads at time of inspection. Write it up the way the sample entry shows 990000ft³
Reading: 284.01ft³
